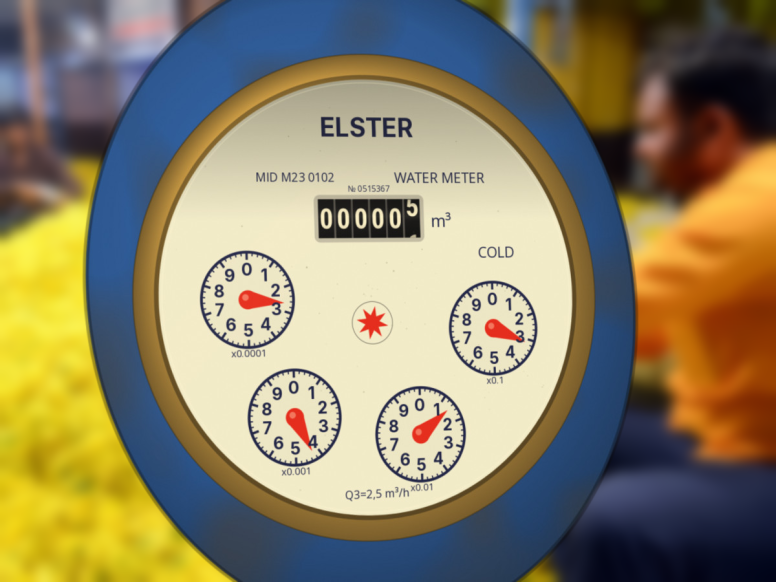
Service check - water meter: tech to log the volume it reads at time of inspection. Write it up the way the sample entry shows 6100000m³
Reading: 5.3142m³
